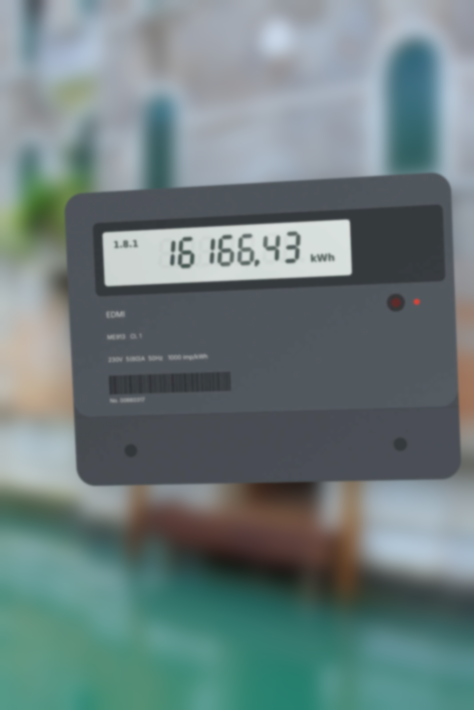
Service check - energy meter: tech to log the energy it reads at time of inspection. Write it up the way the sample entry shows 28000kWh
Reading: 16166.43kWh
